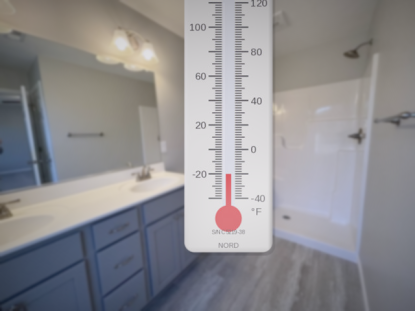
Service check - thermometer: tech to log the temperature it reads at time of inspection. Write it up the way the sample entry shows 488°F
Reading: -20°F
